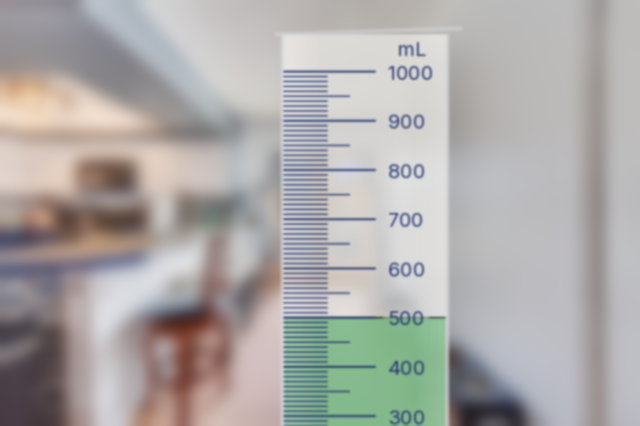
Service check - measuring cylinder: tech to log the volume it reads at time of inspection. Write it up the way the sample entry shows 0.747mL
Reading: 500mL
